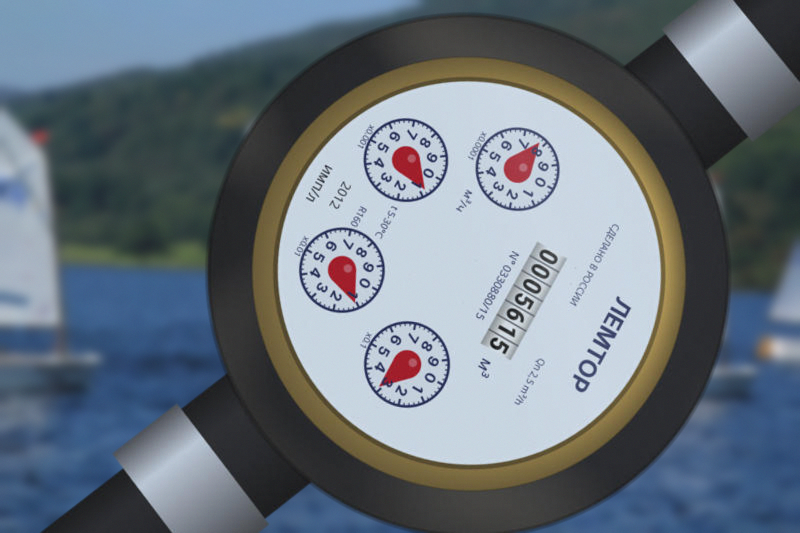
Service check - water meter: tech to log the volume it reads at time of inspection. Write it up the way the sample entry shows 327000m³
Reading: 5615.3107m³
